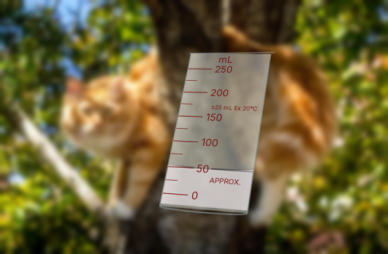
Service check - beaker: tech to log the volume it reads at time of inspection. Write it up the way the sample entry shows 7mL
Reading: 50mL
